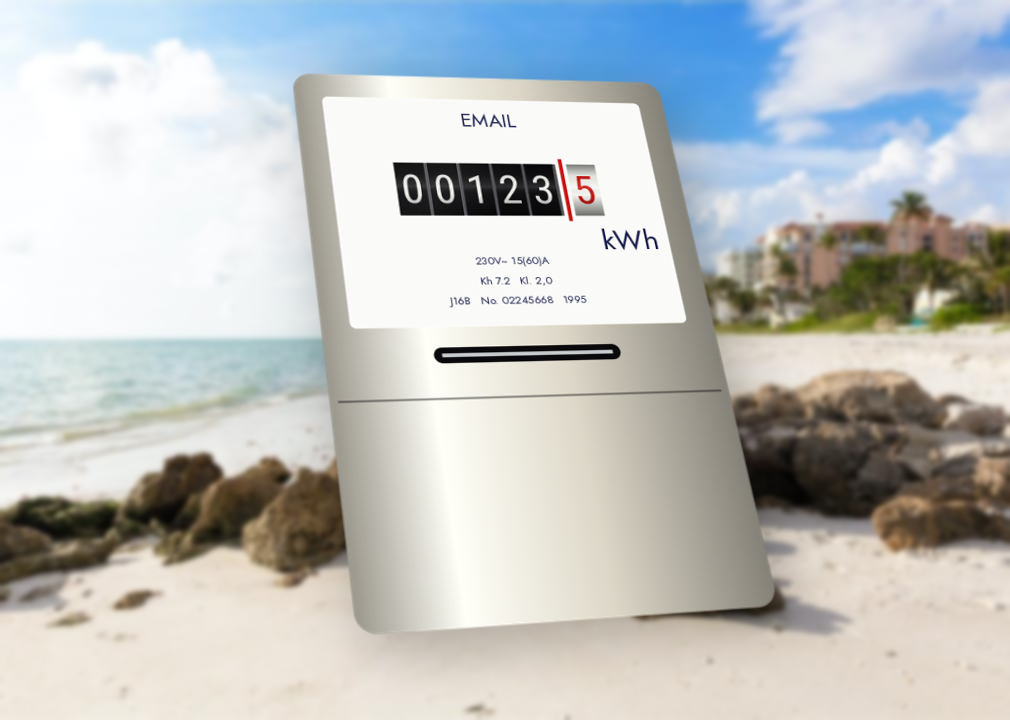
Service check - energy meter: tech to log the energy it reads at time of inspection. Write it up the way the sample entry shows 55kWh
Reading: 123.5kWh
